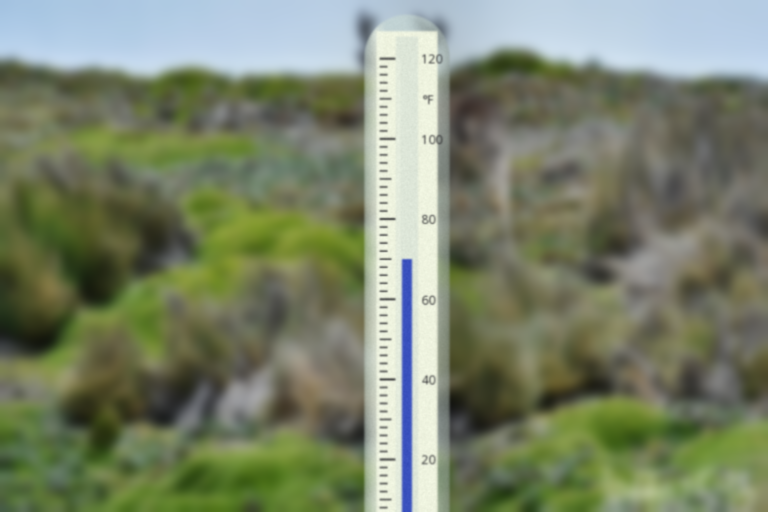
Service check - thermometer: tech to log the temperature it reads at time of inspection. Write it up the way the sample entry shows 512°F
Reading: 70°F
